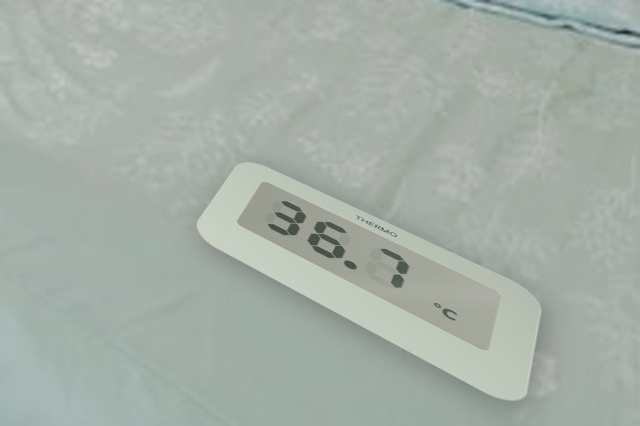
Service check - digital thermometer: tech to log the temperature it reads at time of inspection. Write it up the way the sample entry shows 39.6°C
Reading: 36.7°C
